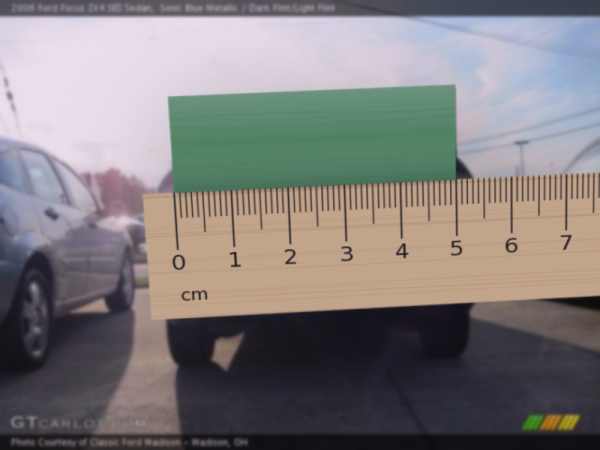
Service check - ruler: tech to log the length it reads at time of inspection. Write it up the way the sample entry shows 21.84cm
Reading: 5cm
